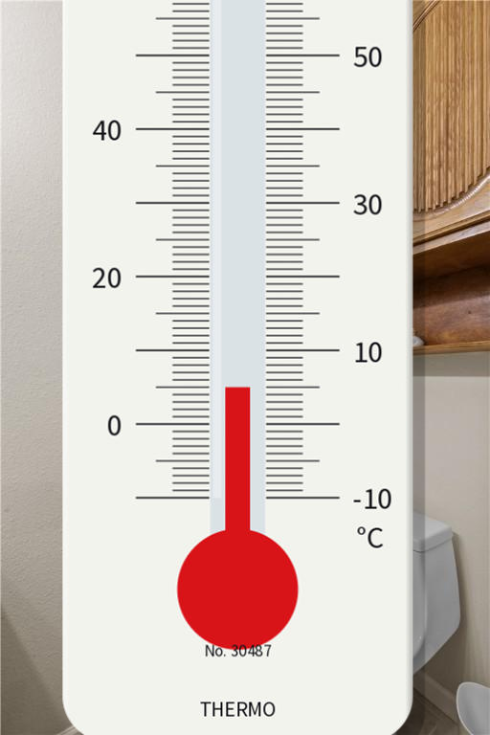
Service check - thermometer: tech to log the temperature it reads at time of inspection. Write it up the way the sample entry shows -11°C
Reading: 5°C
